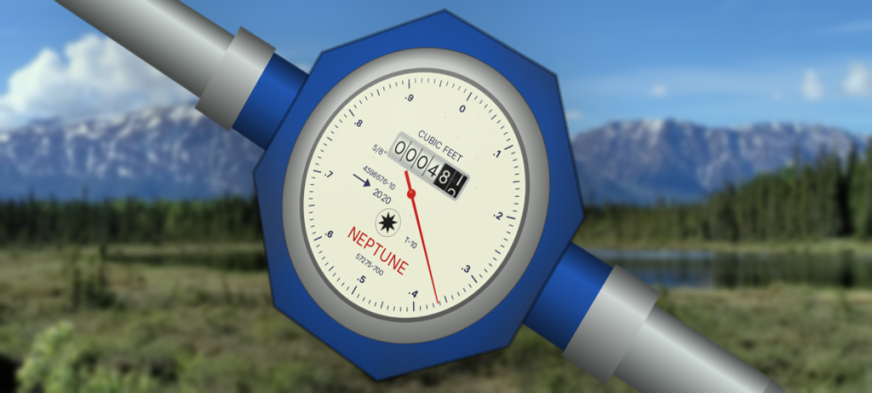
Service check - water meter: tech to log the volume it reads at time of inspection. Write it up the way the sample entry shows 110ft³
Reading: 481.36ft³
